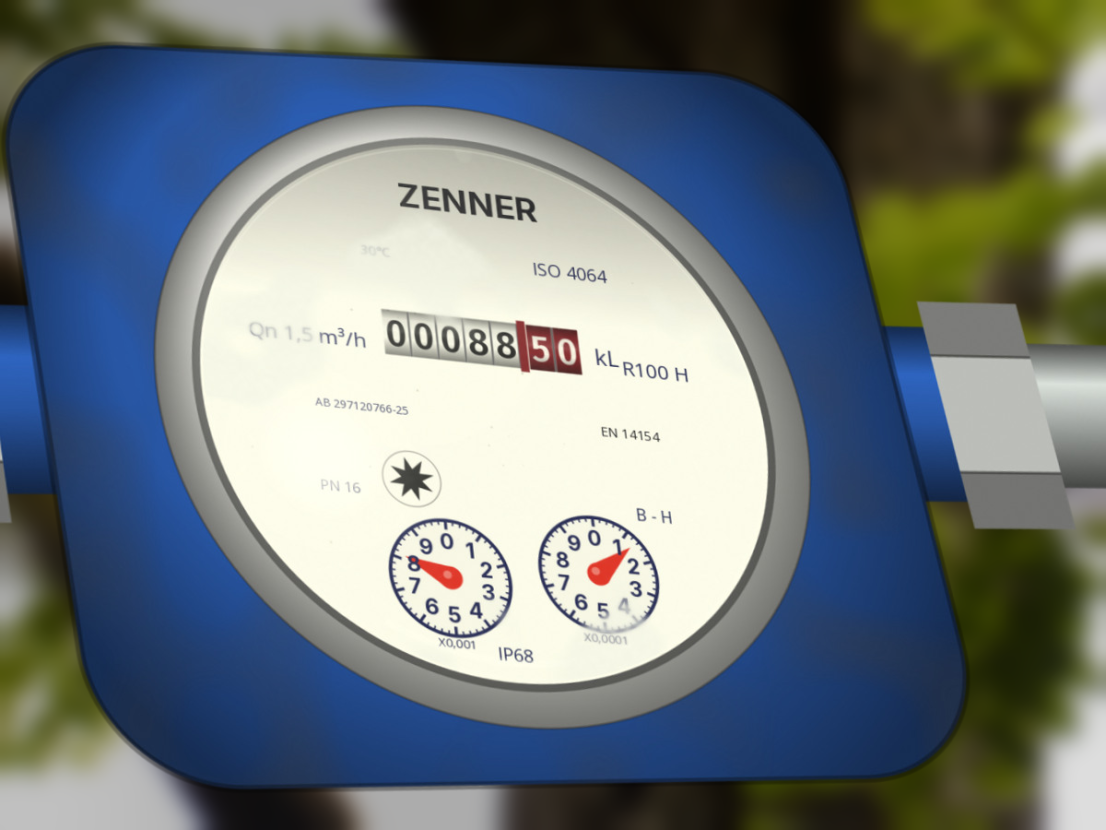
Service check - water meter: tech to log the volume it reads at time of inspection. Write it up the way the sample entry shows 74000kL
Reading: 88.5081kL
